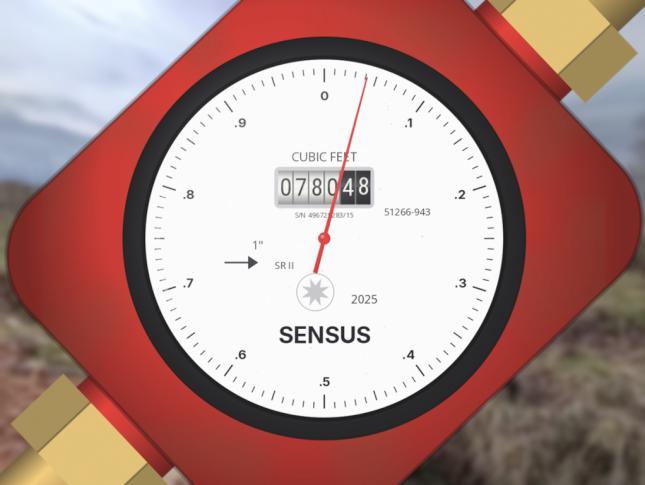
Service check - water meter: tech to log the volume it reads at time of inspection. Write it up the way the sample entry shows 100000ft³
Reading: 78048.04ft³
